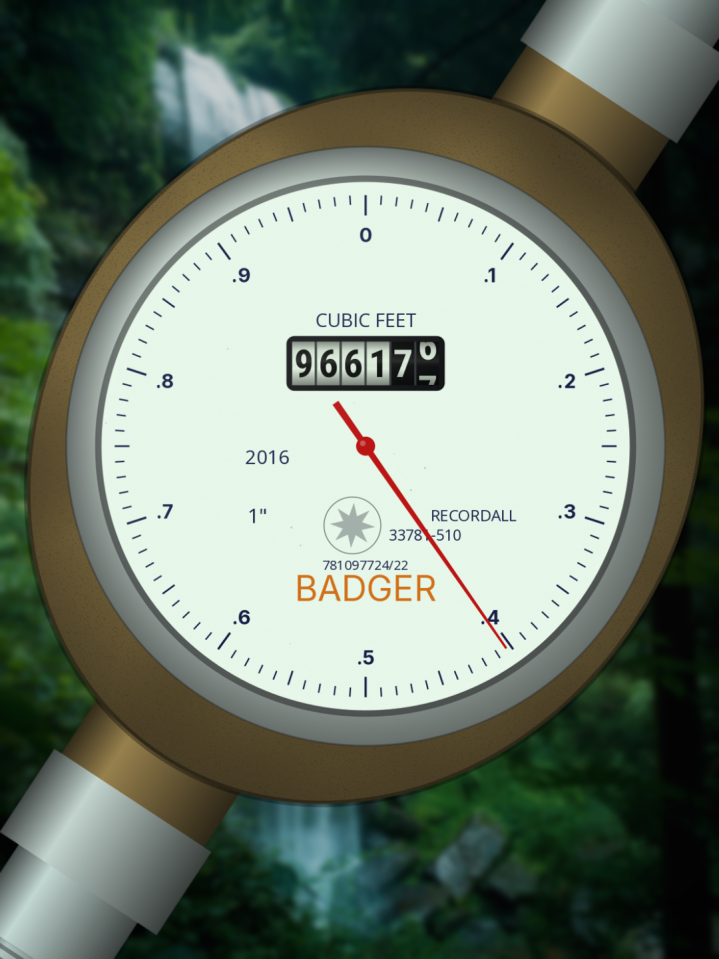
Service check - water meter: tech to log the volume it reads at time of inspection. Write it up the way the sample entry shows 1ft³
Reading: 966176.40ft³
